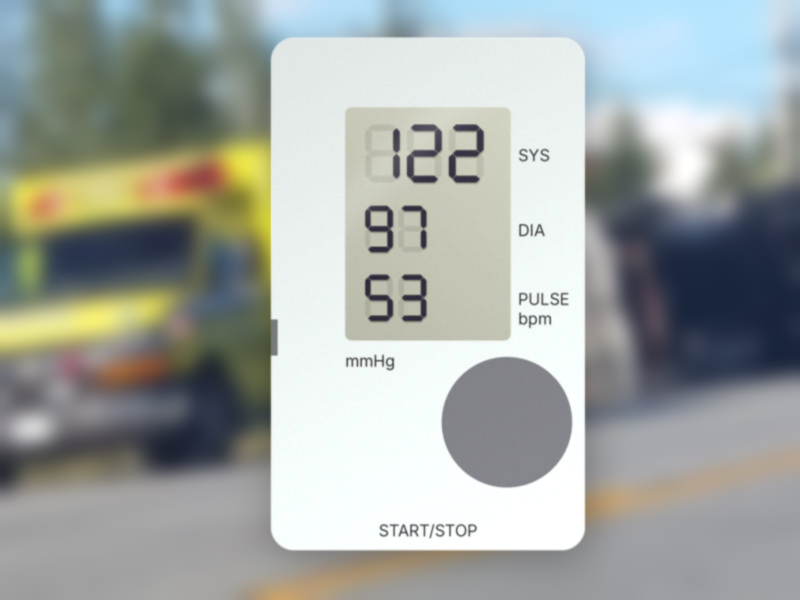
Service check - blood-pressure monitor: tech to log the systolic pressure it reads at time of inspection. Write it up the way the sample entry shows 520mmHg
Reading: 122mmHg
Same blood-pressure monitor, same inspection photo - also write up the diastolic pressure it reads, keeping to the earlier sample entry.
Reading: 97mmHg
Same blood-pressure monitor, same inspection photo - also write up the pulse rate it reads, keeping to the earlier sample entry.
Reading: 53bpm
